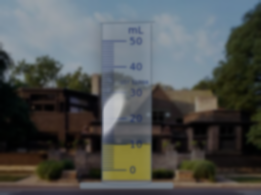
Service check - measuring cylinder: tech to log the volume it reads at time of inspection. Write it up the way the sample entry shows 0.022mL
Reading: 10mL
